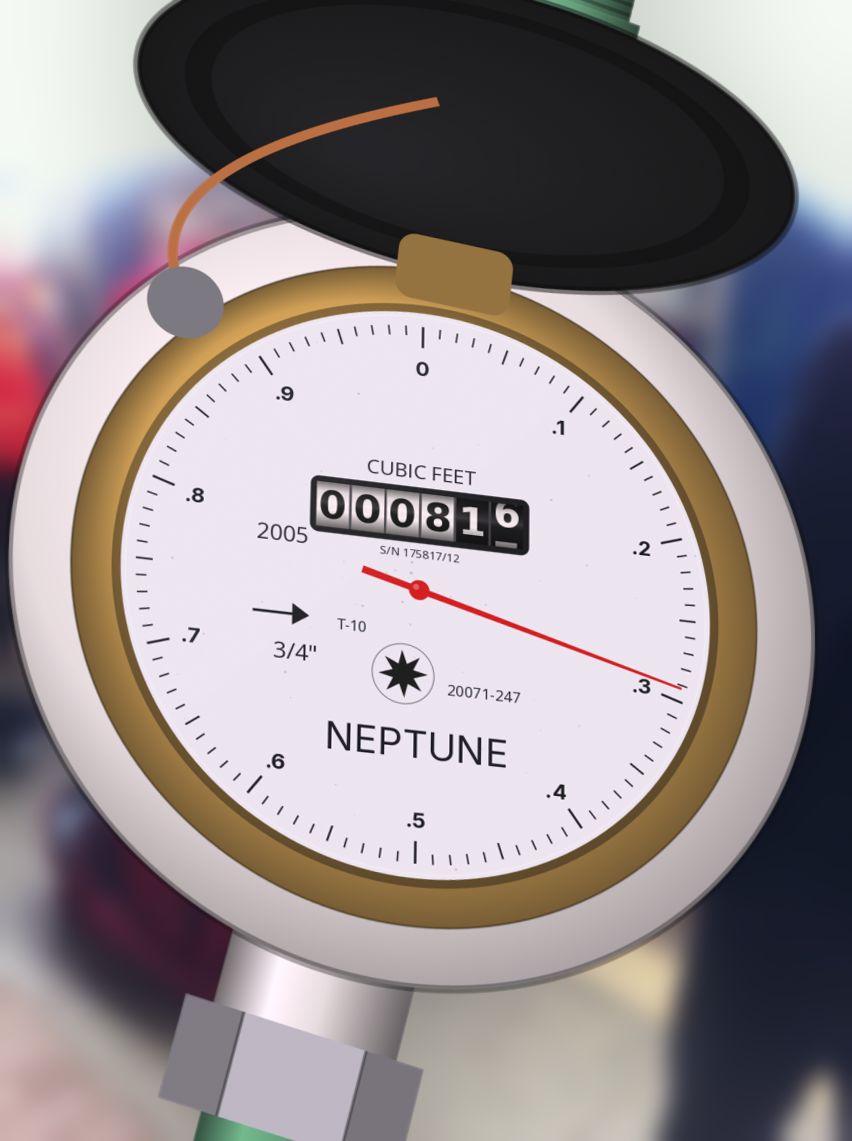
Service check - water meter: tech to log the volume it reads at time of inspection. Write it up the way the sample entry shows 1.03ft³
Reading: 816.29ft³
